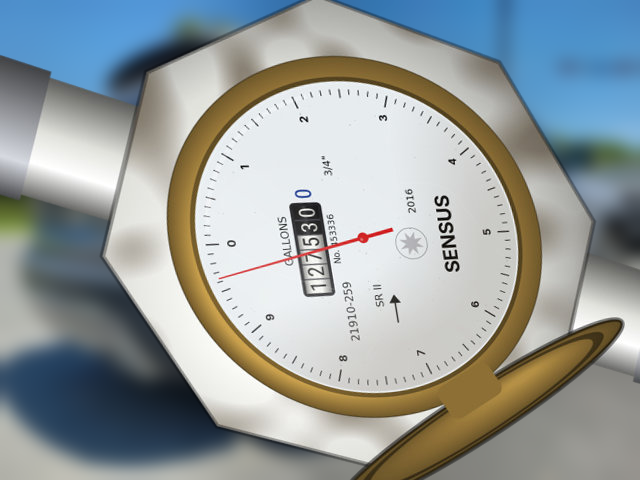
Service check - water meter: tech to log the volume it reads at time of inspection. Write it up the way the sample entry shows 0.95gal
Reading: 1275299.6gal
